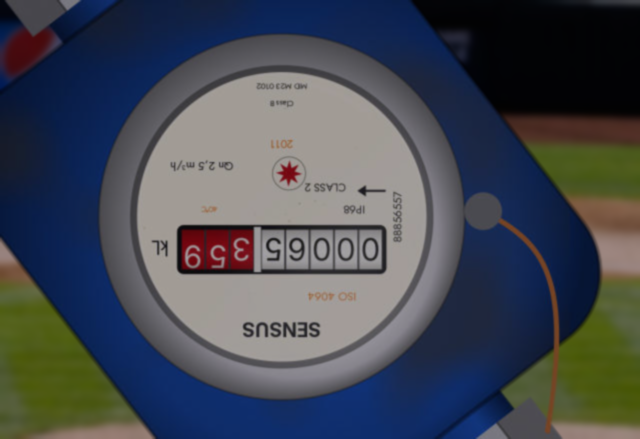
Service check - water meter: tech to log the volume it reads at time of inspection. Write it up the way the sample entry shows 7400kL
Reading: 65.359kL
